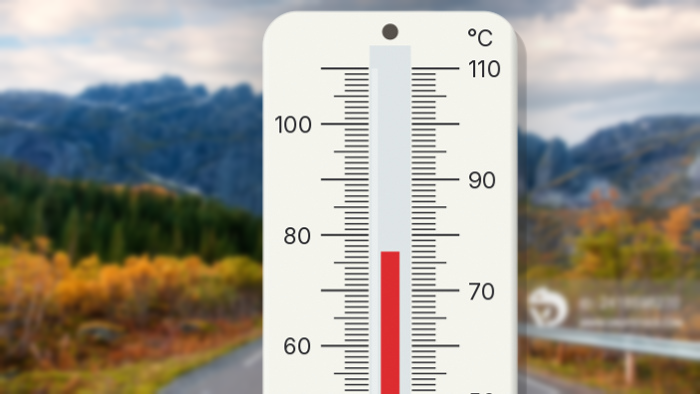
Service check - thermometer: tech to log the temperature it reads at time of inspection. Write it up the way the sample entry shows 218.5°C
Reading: 77°C
